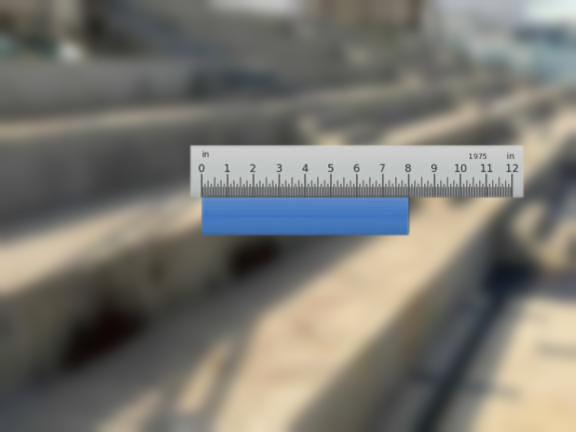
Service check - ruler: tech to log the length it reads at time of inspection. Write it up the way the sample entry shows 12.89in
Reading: 8in
